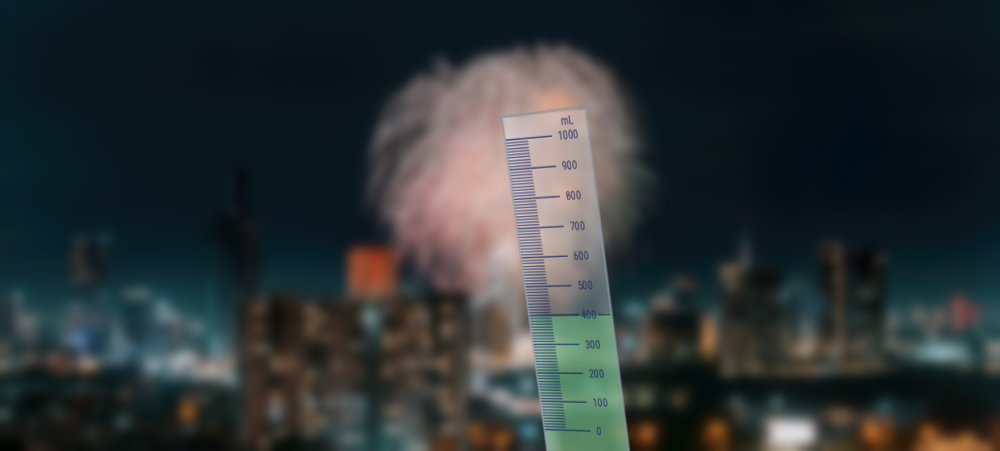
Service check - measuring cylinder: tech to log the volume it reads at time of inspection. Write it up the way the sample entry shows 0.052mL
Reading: 400mL
